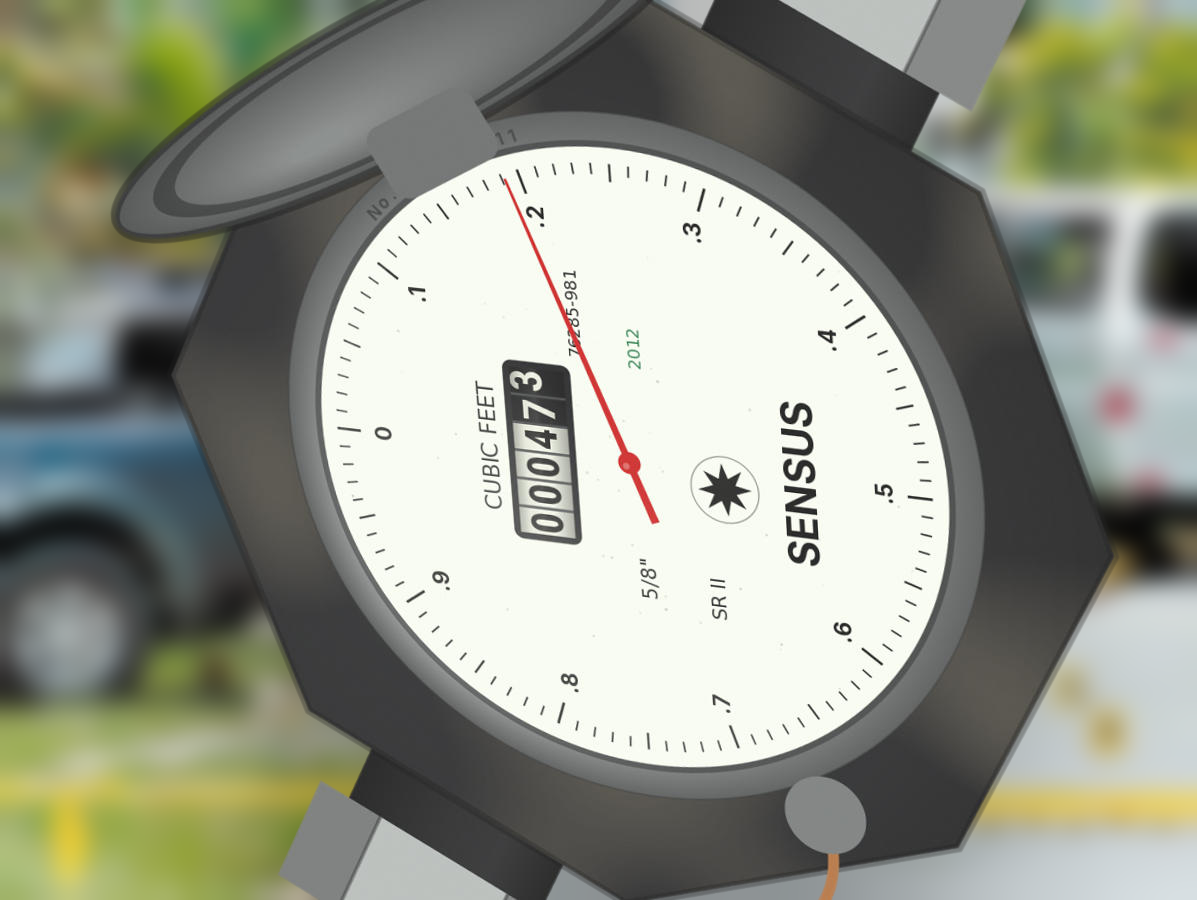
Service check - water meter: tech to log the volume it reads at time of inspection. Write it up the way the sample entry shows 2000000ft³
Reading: 473.19ft³
